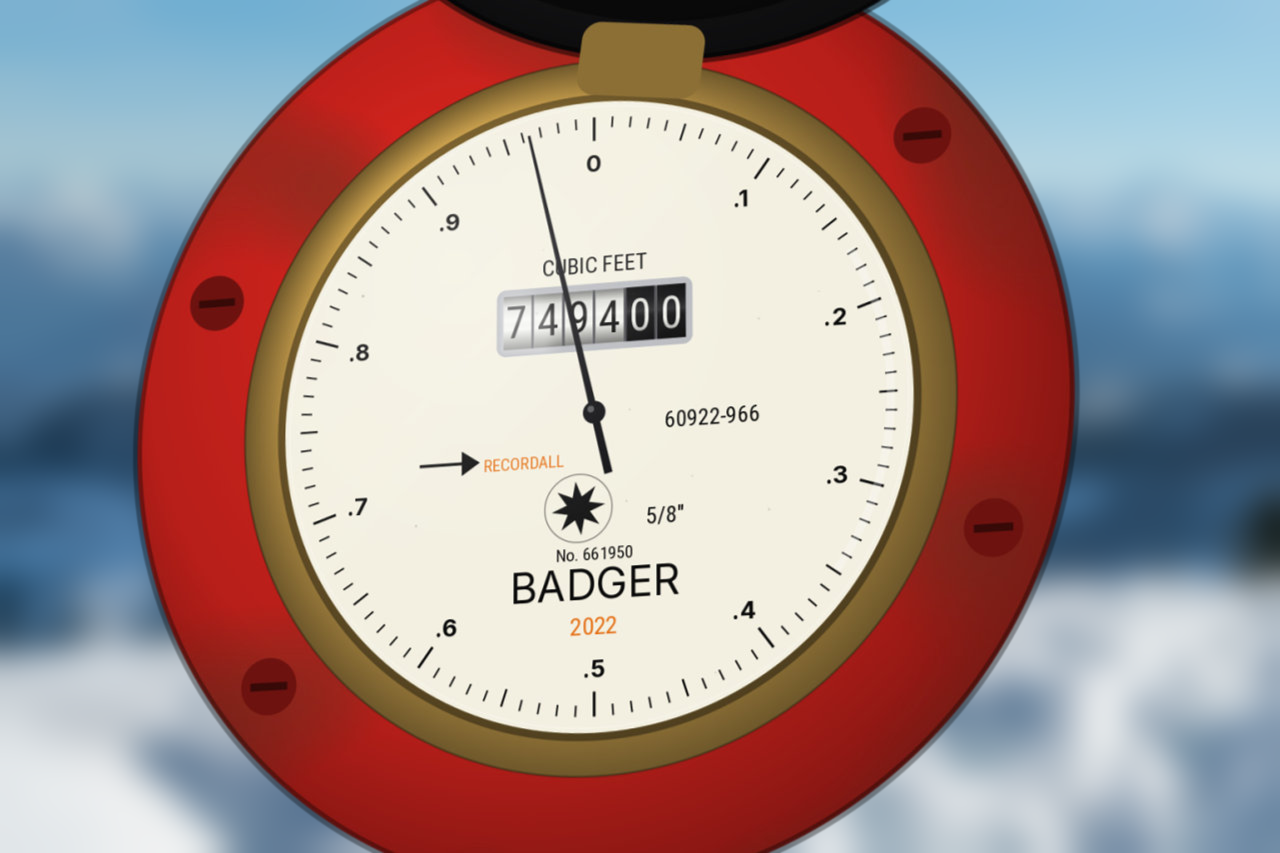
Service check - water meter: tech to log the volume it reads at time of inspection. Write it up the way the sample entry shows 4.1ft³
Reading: 749399.96ft³
